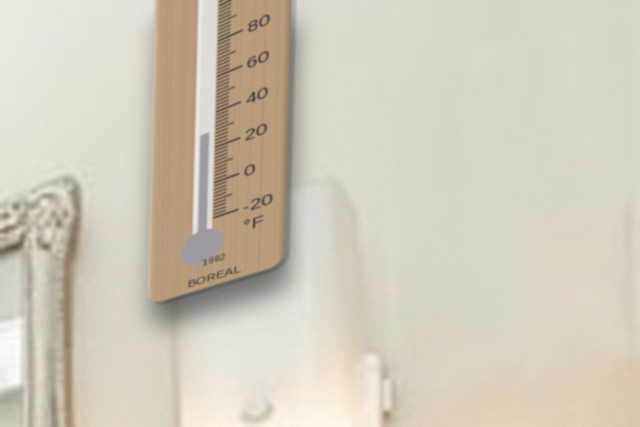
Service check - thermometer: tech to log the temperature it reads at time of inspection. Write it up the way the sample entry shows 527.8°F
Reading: 30°F
